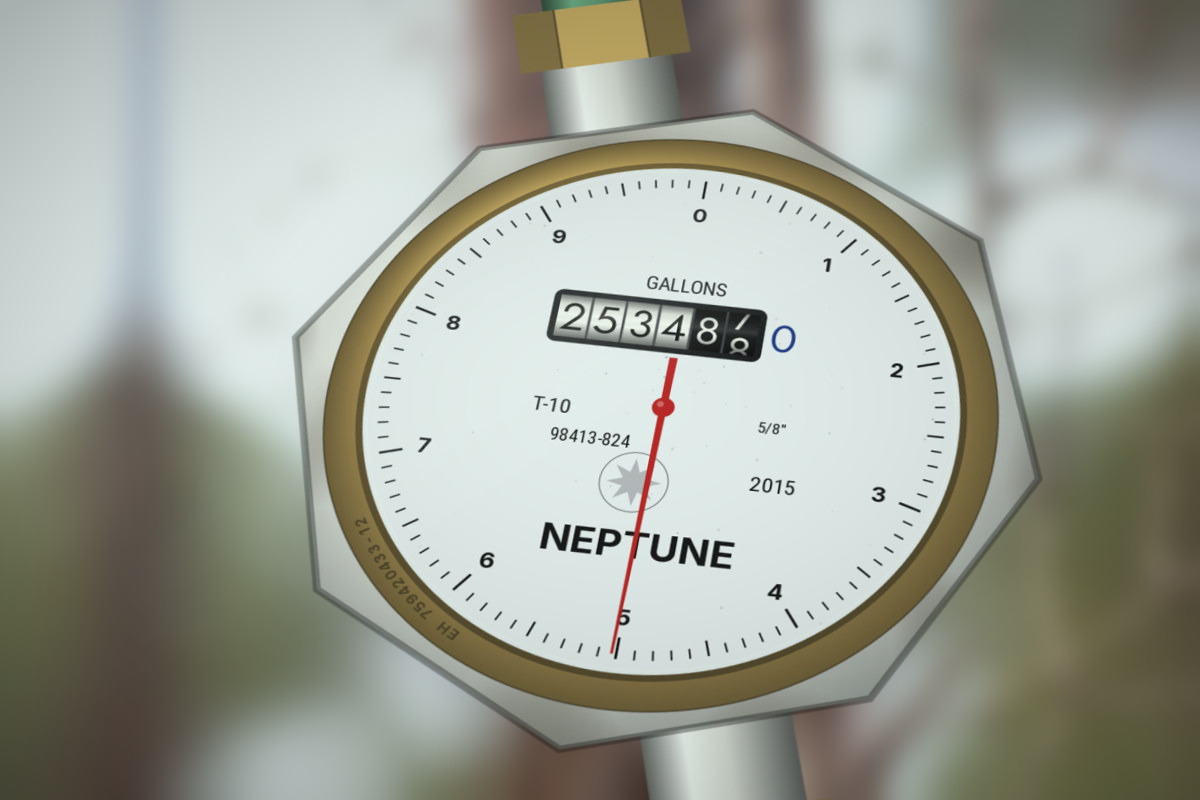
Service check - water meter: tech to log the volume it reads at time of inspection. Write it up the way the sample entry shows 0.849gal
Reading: 2534875.0gal
